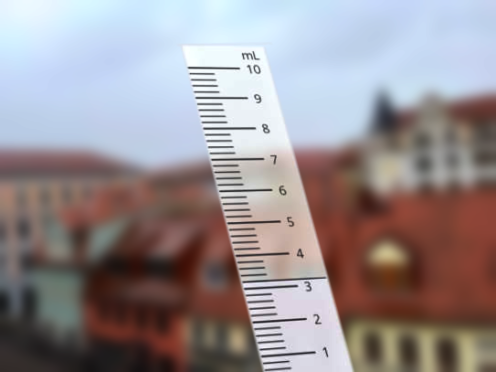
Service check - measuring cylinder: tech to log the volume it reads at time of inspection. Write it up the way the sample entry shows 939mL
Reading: 3.2mL
